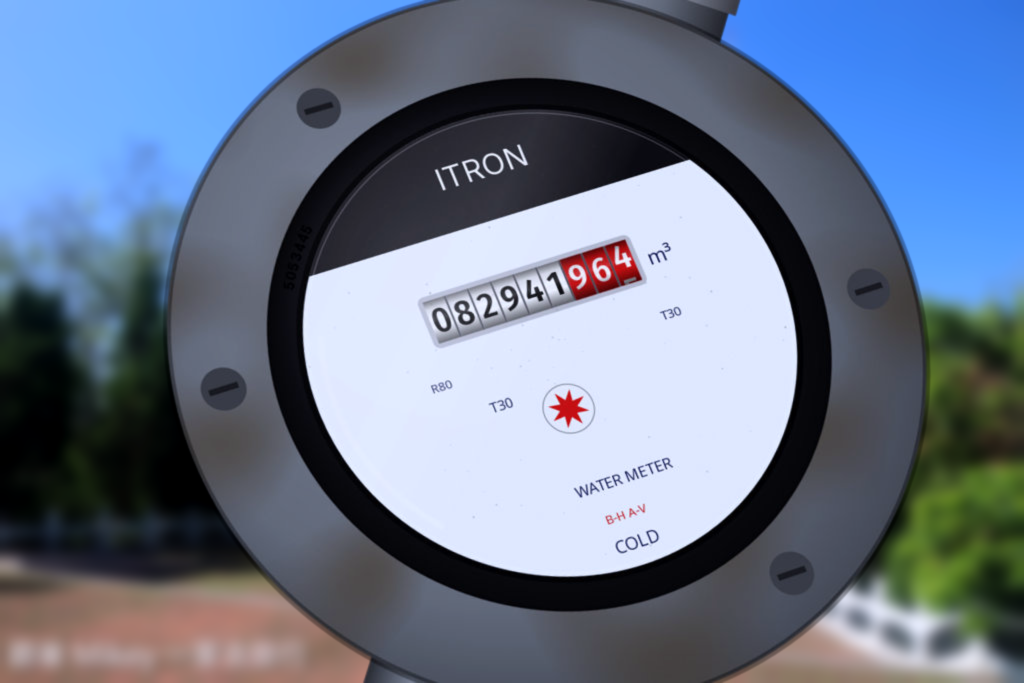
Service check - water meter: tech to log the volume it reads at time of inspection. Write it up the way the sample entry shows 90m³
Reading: 82941.964m³
